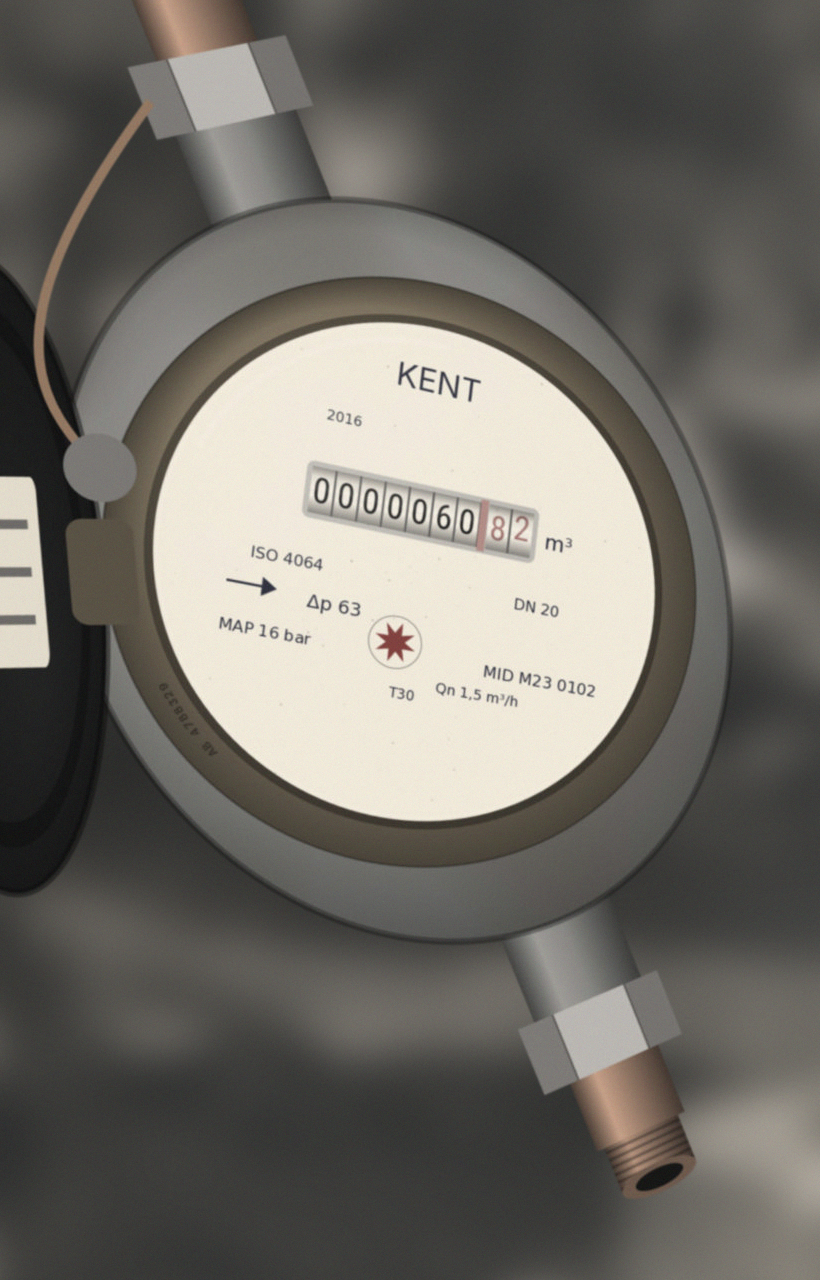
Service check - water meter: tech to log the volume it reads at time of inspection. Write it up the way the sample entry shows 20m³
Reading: 60.82m³
